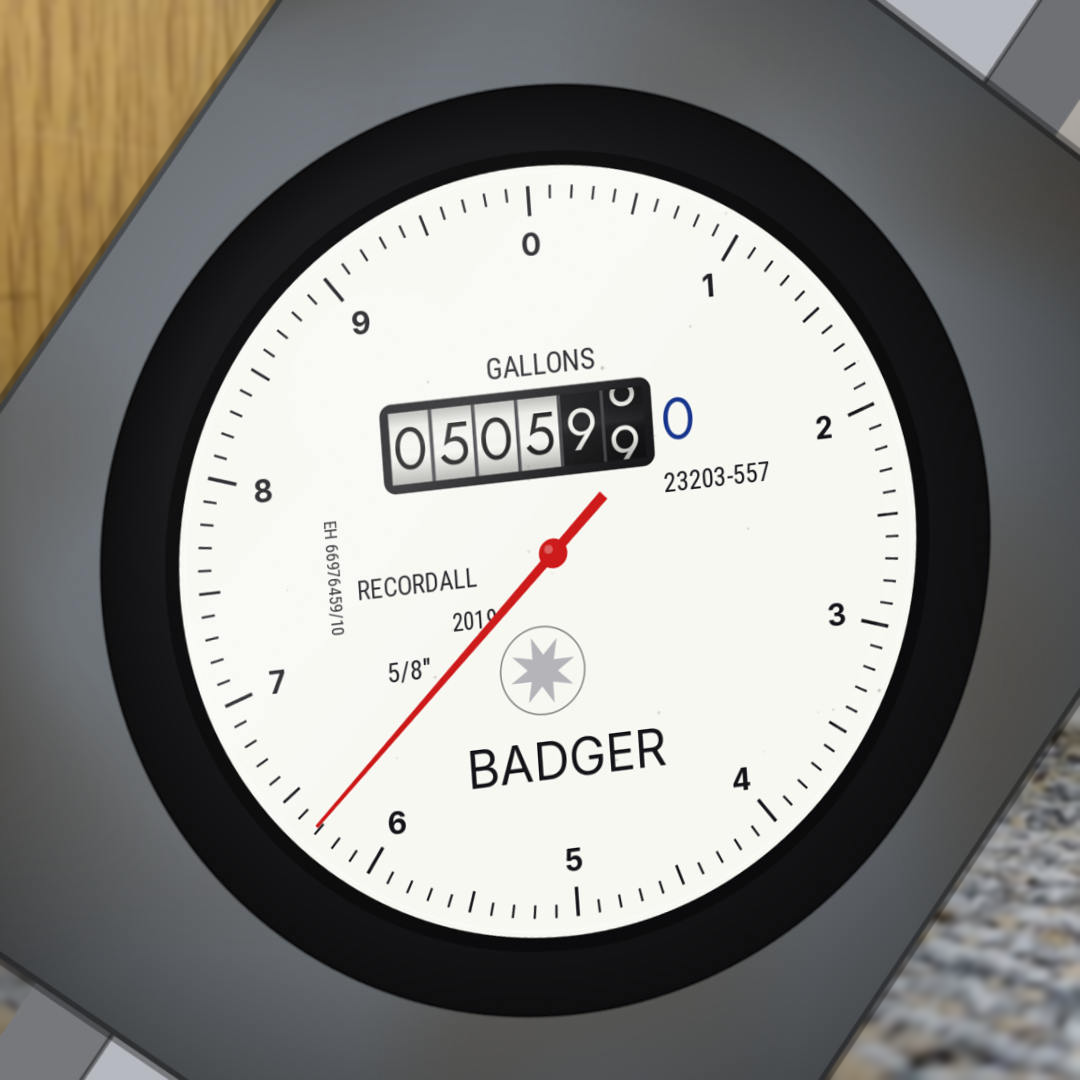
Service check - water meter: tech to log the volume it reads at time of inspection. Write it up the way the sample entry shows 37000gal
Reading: 505986.3gal
